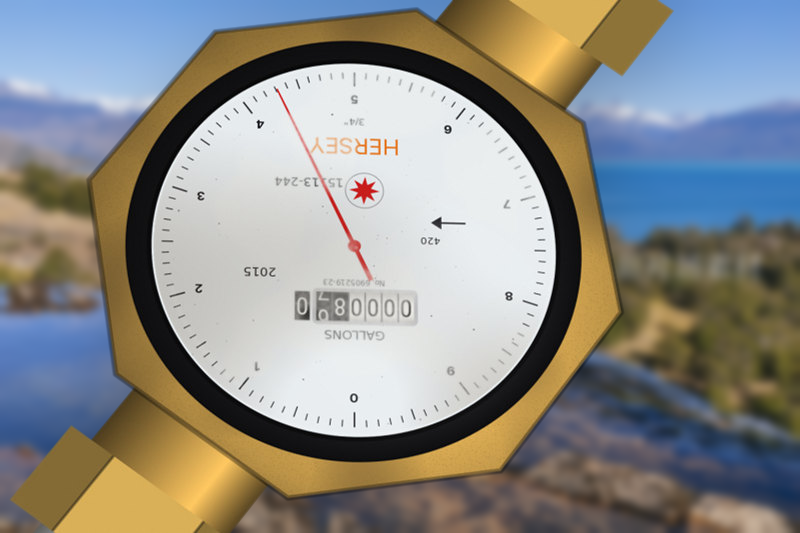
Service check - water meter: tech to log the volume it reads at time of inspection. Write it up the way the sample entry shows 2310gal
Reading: 864.3gal
